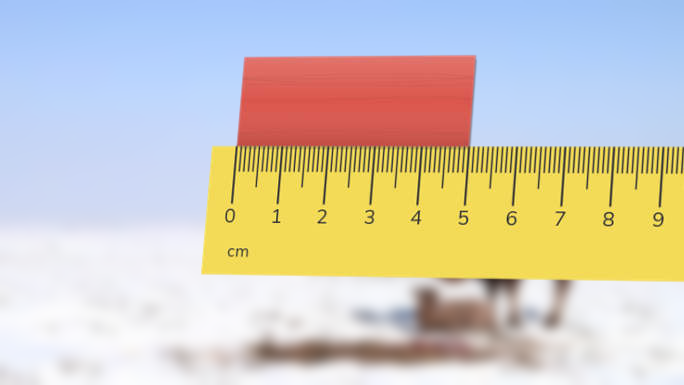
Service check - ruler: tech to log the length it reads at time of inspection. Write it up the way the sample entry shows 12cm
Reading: 5cm
